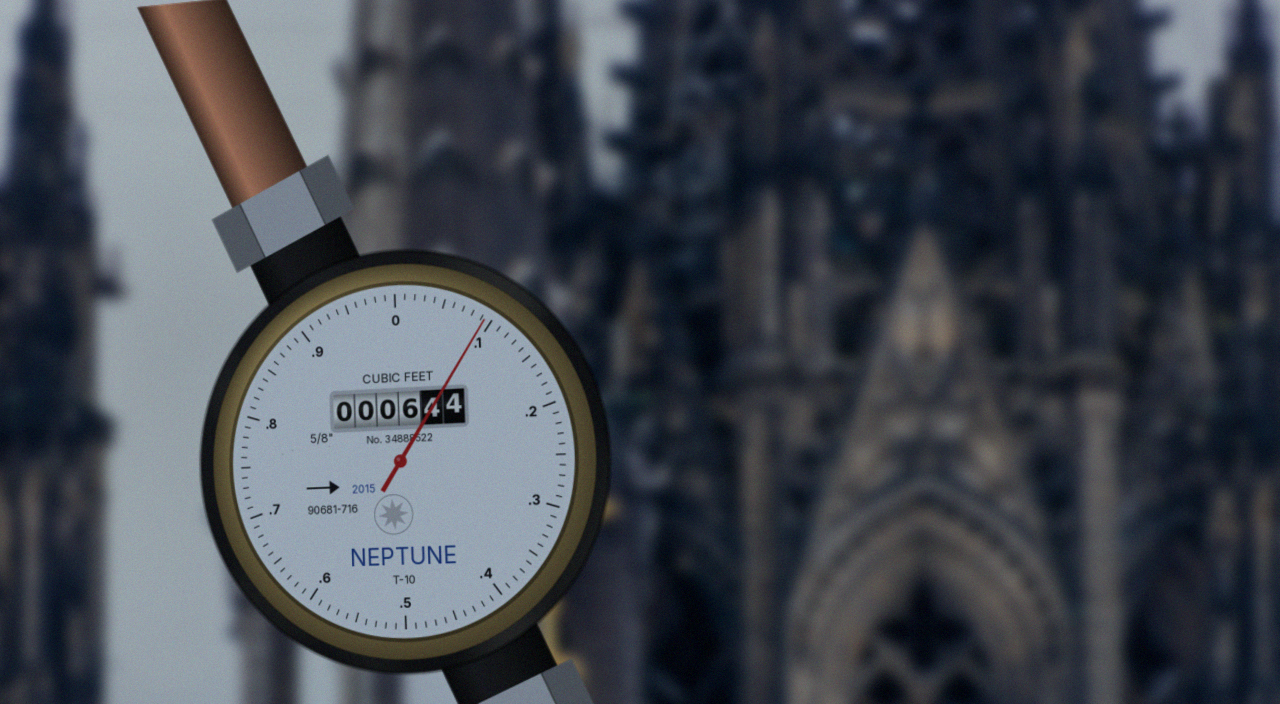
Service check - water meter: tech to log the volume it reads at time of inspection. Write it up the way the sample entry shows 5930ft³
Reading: 644.09ft³
